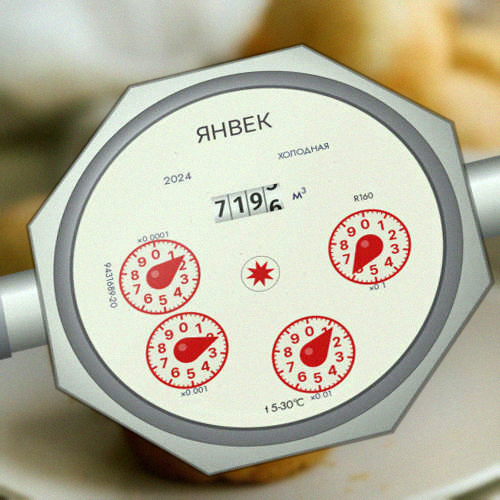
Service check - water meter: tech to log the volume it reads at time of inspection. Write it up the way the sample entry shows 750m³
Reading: 7195.6121m³
